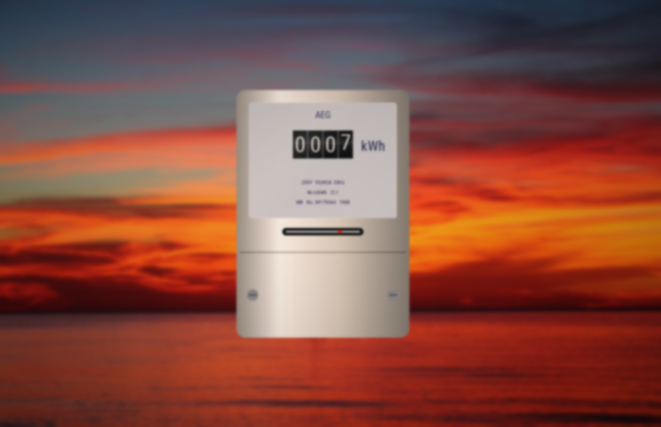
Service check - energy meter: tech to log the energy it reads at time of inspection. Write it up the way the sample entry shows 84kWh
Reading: 7kWh
